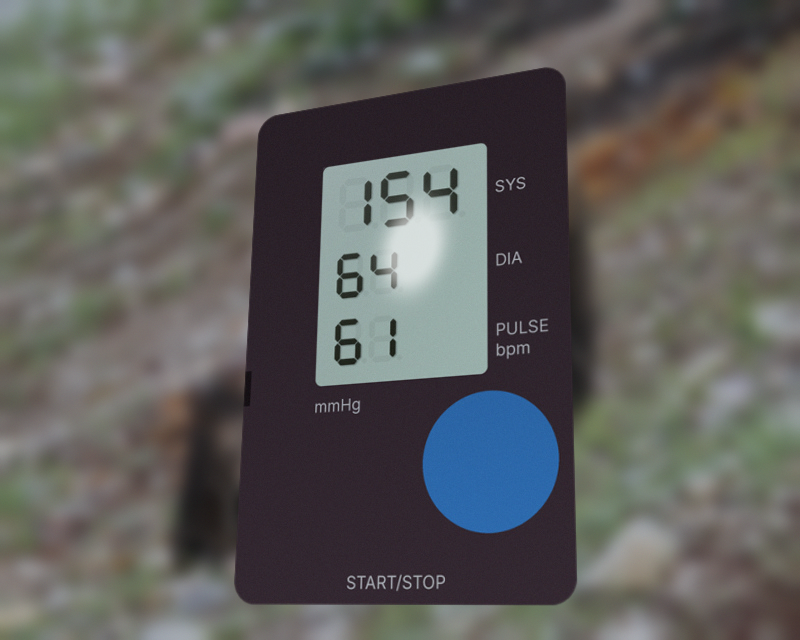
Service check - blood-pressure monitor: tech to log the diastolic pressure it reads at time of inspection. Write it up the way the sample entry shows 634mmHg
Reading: 64mmHg
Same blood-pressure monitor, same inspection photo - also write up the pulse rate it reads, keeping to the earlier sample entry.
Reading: 61bpm
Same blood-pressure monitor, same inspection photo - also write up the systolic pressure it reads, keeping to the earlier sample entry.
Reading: 154mmHg
